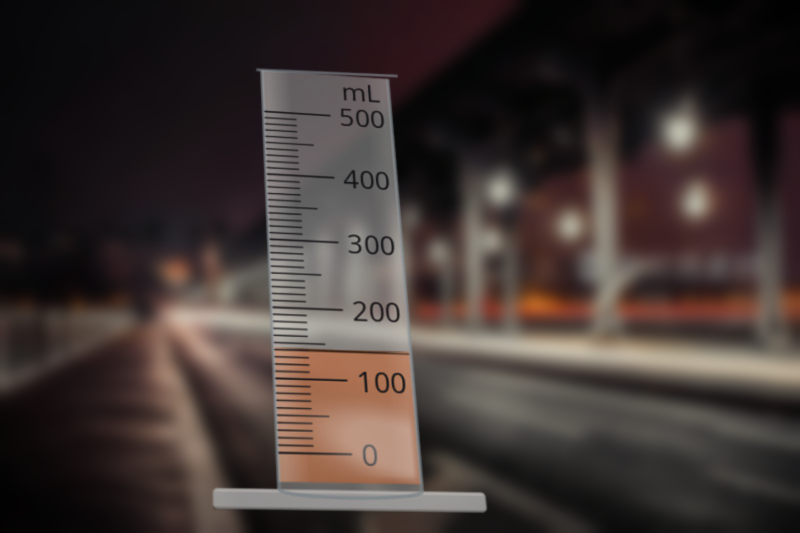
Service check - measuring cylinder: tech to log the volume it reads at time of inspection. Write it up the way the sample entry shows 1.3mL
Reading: 140mL
